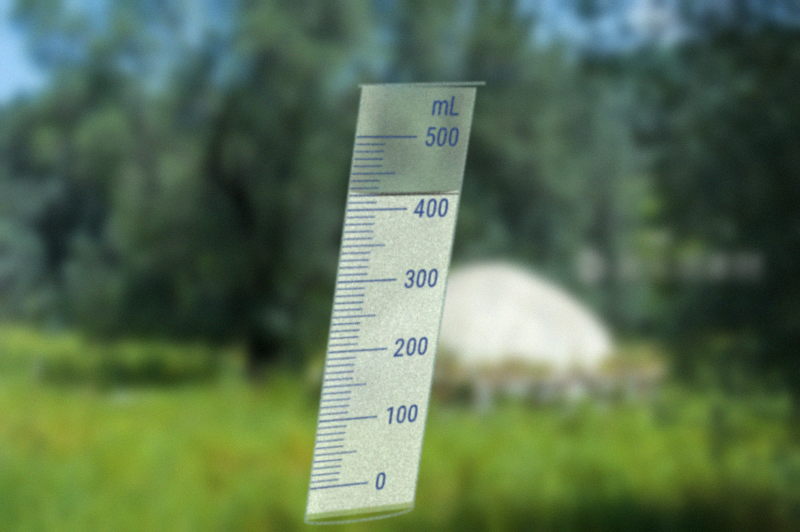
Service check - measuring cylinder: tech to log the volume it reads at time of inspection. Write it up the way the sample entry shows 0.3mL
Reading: 420mL
